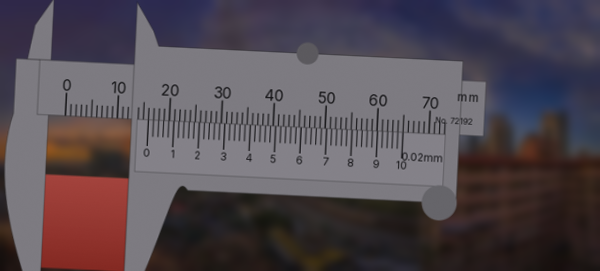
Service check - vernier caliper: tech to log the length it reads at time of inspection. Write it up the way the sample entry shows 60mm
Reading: 16.0mm
